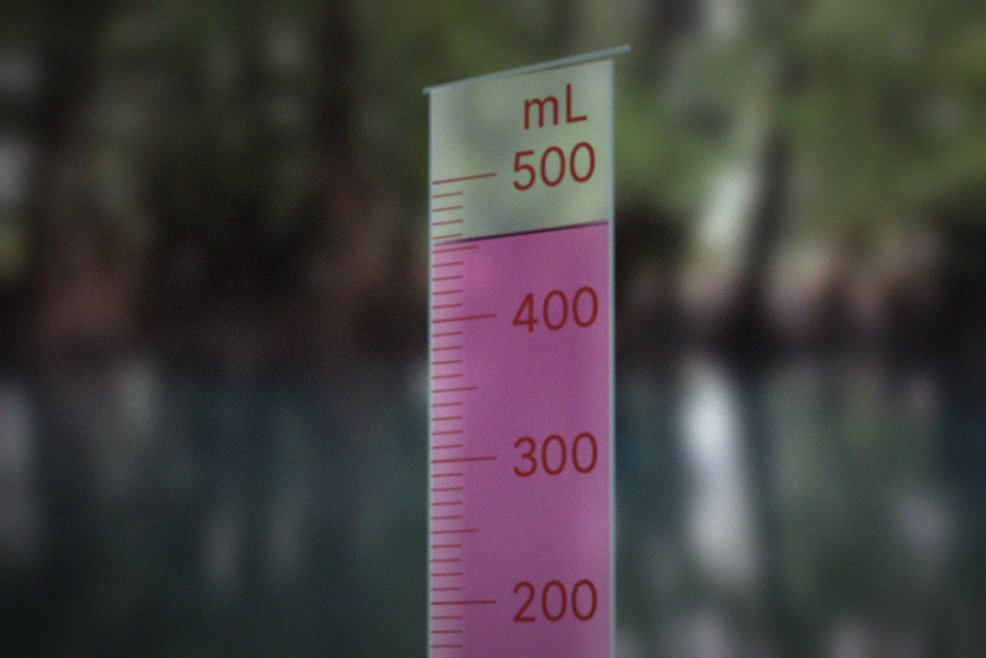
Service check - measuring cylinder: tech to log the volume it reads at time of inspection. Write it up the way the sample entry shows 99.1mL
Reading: 455mL
